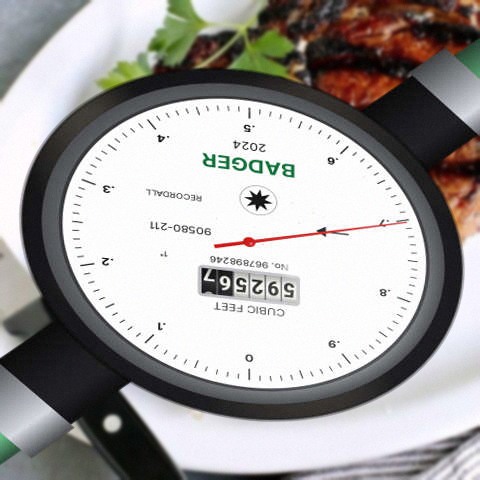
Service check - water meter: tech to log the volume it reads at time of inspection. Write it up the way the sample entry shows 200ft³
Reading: 592566.70ft³
